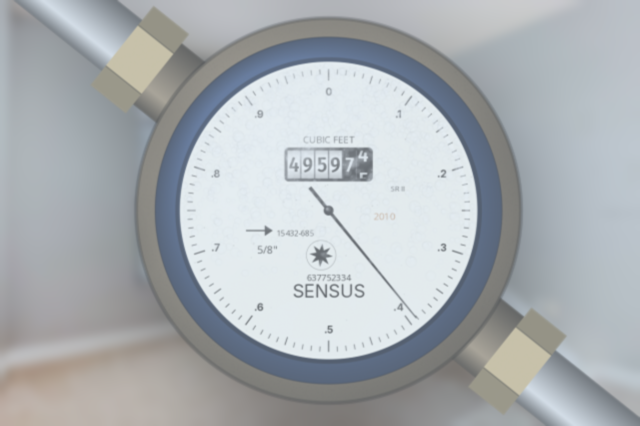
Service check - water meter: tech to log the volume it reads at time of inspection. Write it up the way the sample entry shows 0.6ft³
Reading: 495974.39ft³
